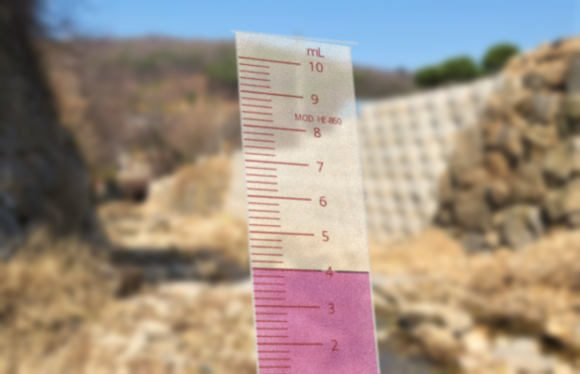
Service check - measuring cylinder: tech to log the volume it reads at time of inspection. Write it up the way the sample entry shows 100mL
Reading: 4mL
